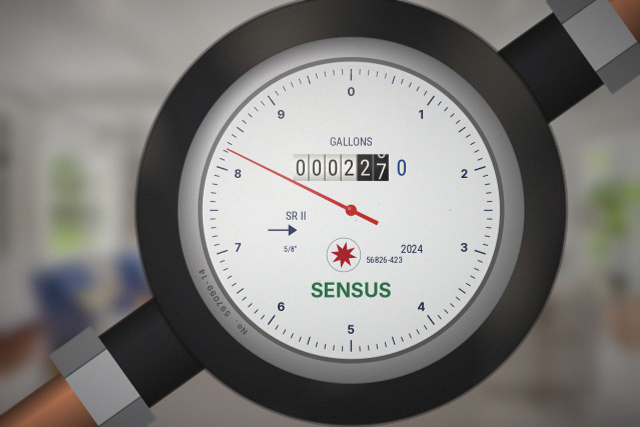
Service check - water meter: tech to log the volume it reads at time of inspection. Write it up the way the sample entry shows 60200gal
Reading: 2268.2gal
